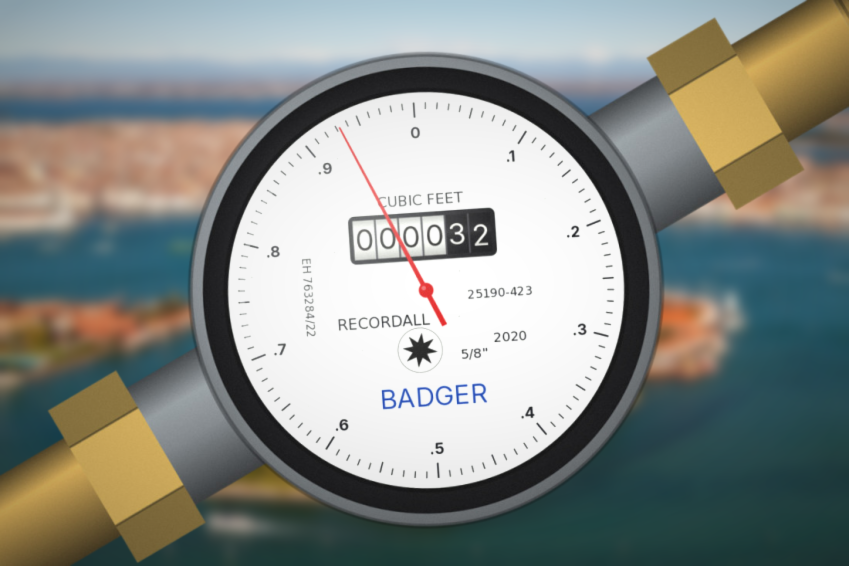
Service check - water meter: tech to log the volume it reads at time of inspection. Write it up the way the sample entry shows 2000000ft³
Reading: 31.93ft³
